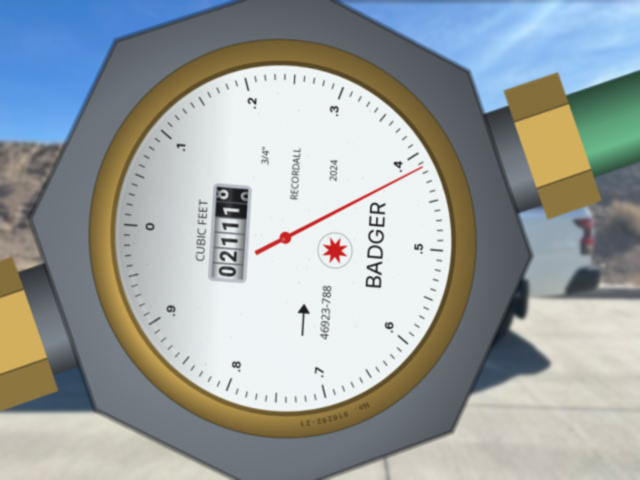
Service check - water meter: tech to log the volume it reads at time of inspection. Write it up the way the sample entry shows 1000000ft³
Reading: 21118.41ft³
